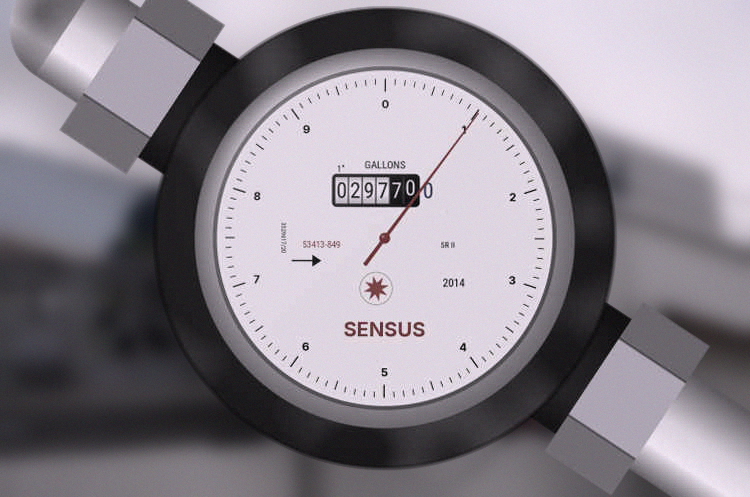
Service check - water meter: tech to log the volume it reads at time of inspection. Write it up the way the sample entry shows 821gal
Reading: 297701.0gal
